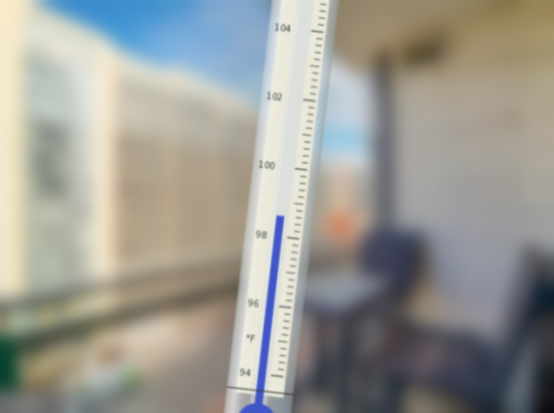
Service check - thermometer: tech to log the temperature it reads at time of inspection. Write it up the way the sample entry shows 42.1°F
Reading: 98.6°F
